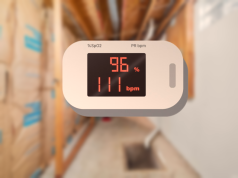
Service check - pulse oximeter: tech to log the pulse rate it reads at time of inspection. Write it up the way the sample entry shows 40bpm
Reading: 111bpm
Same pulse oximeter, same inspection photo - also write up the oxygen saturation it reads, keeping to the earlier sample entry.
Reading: 96%
